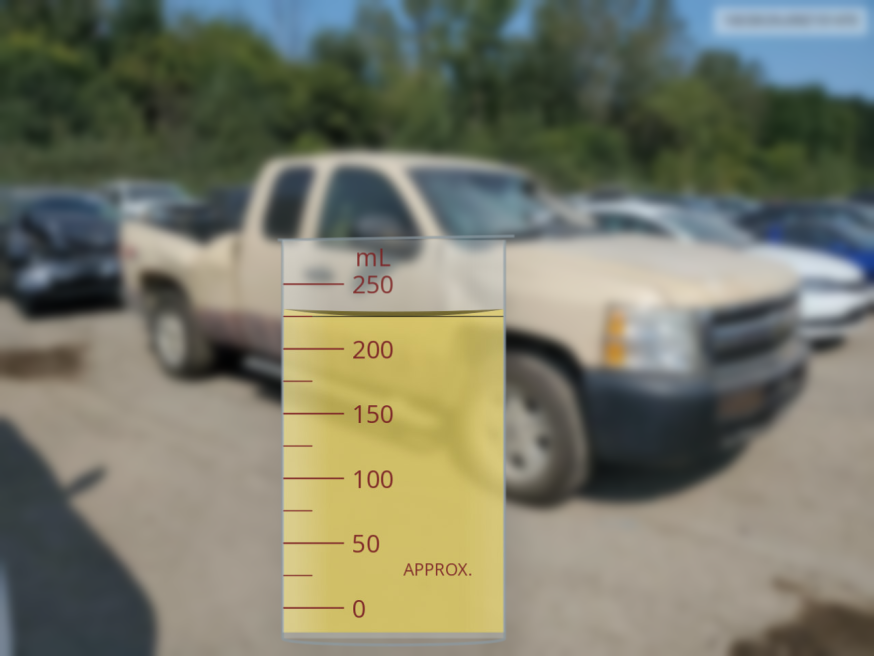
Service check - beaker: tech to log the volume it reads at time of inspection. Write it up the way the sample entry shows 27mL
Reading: 225mL
